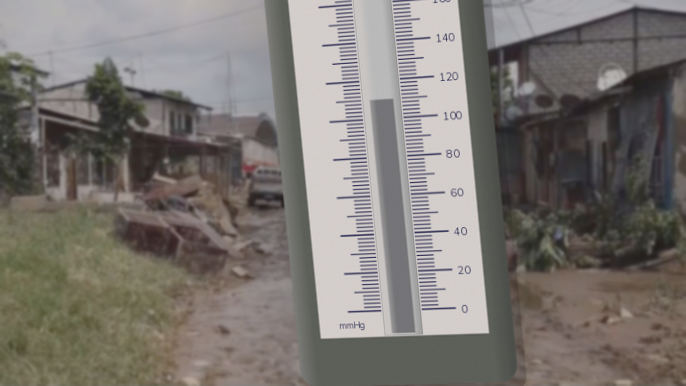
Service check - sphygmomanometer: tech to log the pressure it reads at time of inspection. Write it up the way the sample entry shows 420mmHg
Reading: 110mmHg
